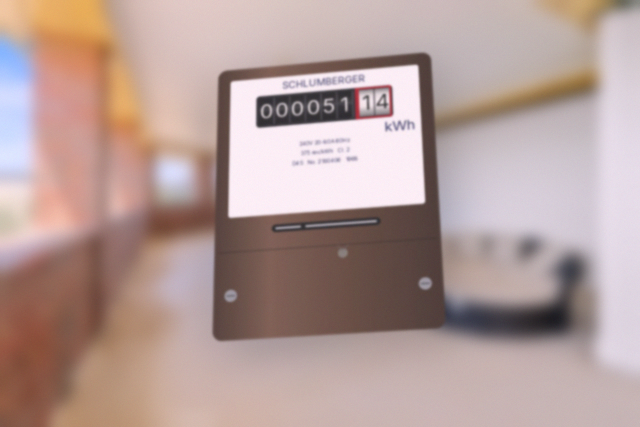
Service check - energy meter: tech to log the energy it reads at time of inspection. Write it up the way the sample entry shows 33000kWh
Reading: 51.14kWh
